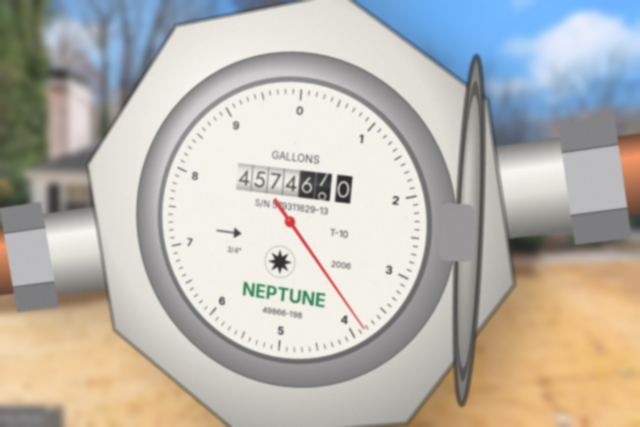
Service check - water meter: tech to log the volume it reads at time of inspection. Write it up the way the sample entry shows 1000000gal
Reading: 4574673.8gal
